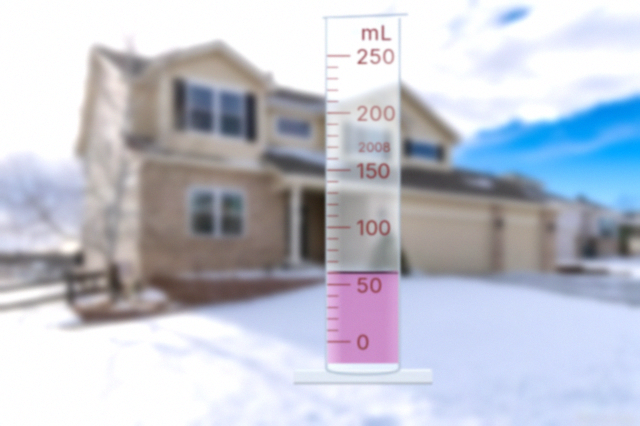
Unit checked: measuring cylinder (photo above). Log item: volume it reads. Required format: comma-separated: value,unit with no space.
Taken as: 60,mL
